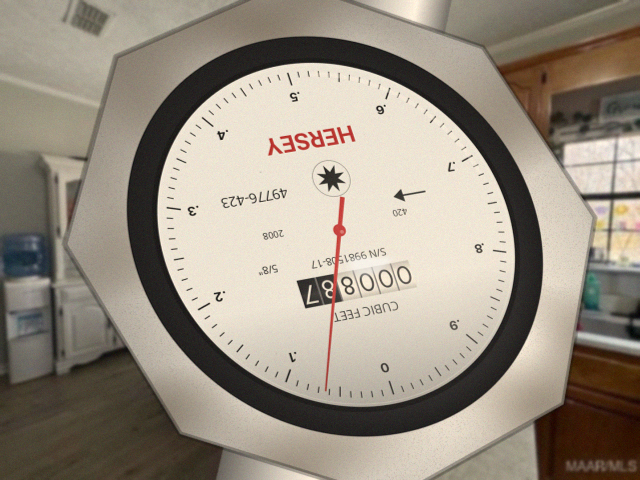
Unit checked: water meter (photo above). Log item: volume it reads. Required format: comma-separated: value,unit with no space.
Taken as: 887.06,ft³
